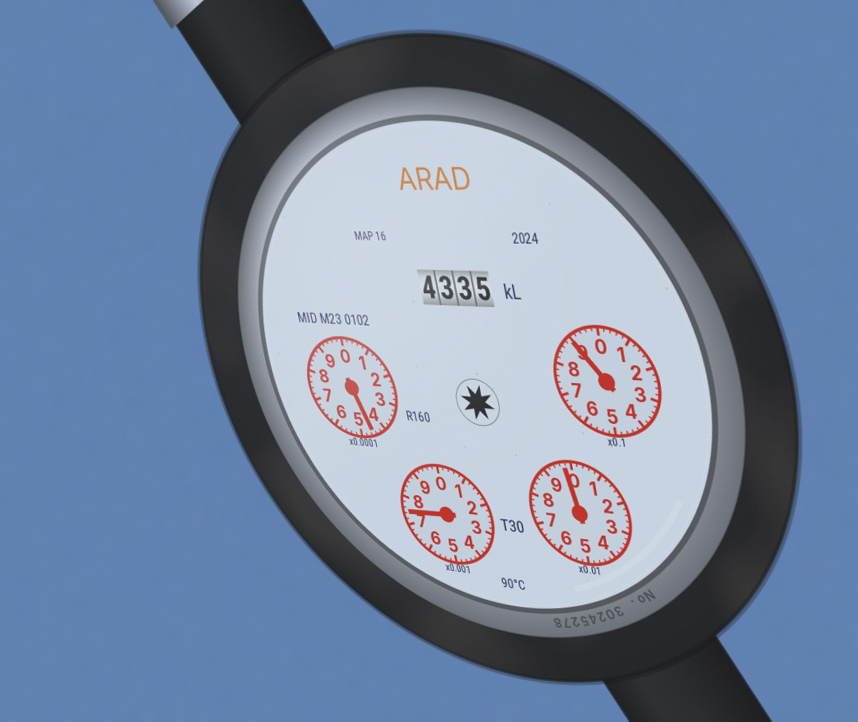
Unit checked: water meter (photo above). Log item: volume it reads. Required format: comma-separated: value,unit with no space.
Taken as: 4335.8974,kL
